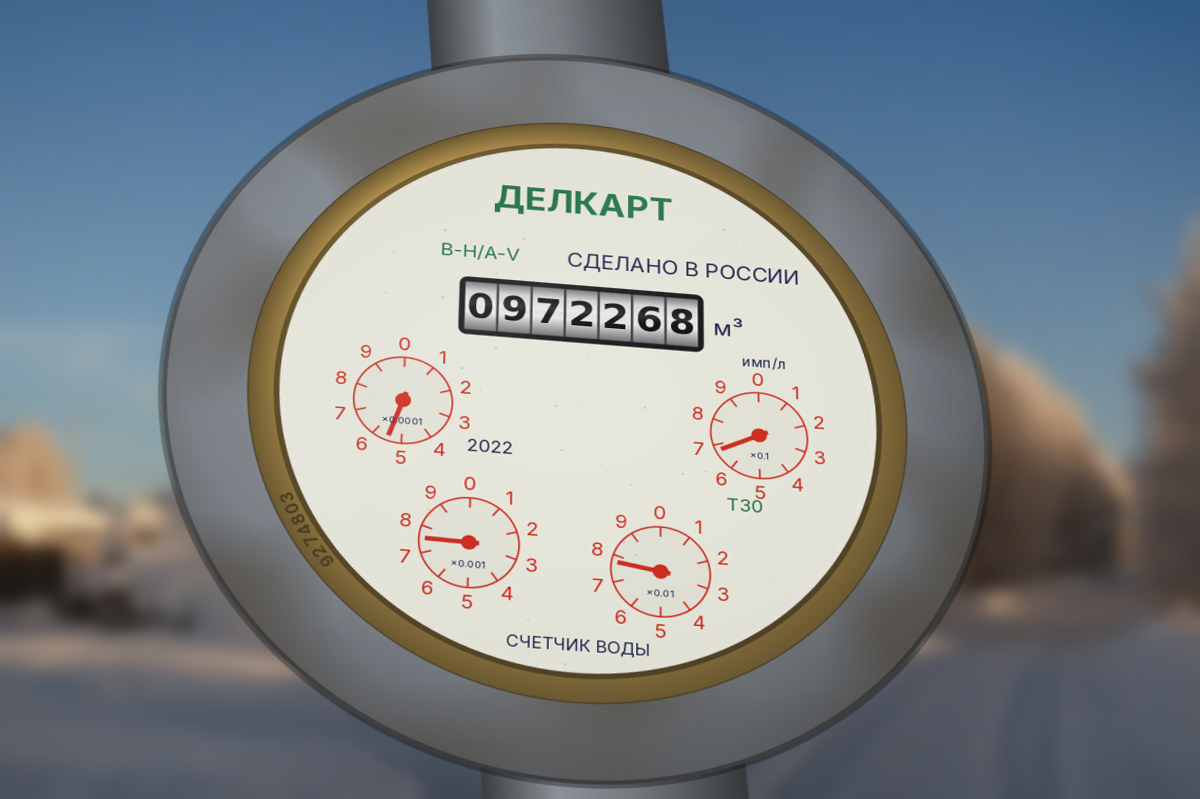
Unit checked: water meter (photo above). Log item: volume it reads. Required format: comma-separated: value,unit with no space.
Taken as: 972268.6775,m³
